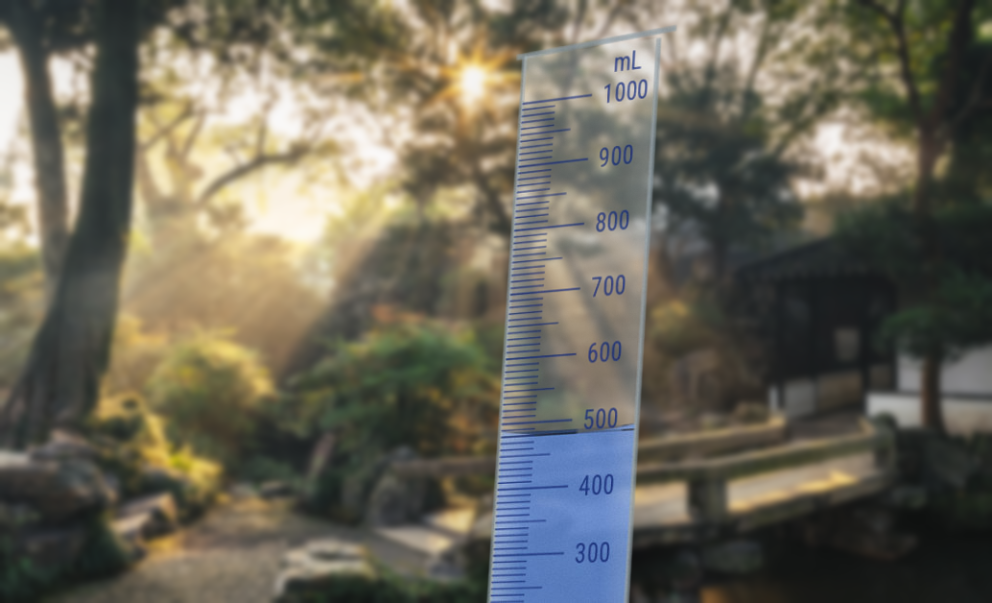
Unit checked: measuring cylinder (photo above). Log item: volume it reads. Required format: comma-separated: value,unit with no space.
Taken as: 480,mL
